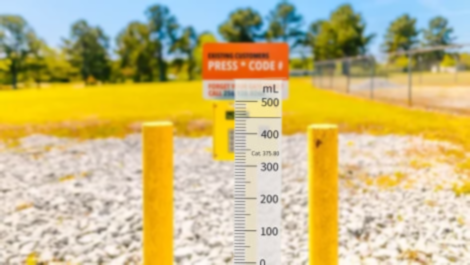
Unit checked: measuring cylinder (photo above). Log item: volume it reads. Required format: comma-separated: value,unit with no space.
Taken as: 450,mL
